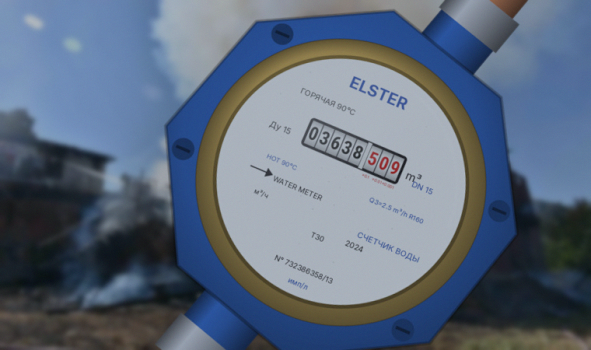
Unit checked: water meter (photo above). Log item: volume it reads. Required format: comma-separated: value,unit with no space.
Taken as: 3638.509,m³
